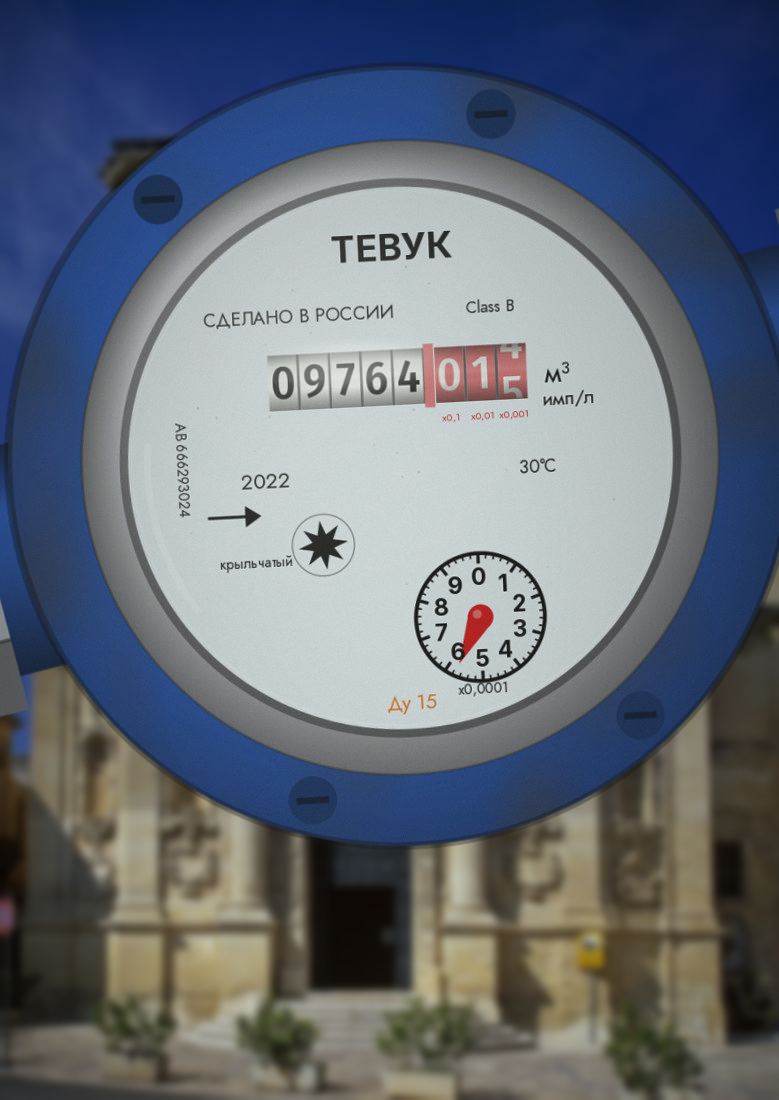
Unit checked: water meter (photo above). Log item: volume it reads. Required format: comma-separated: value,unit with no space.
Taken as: 9764.0145,m³
